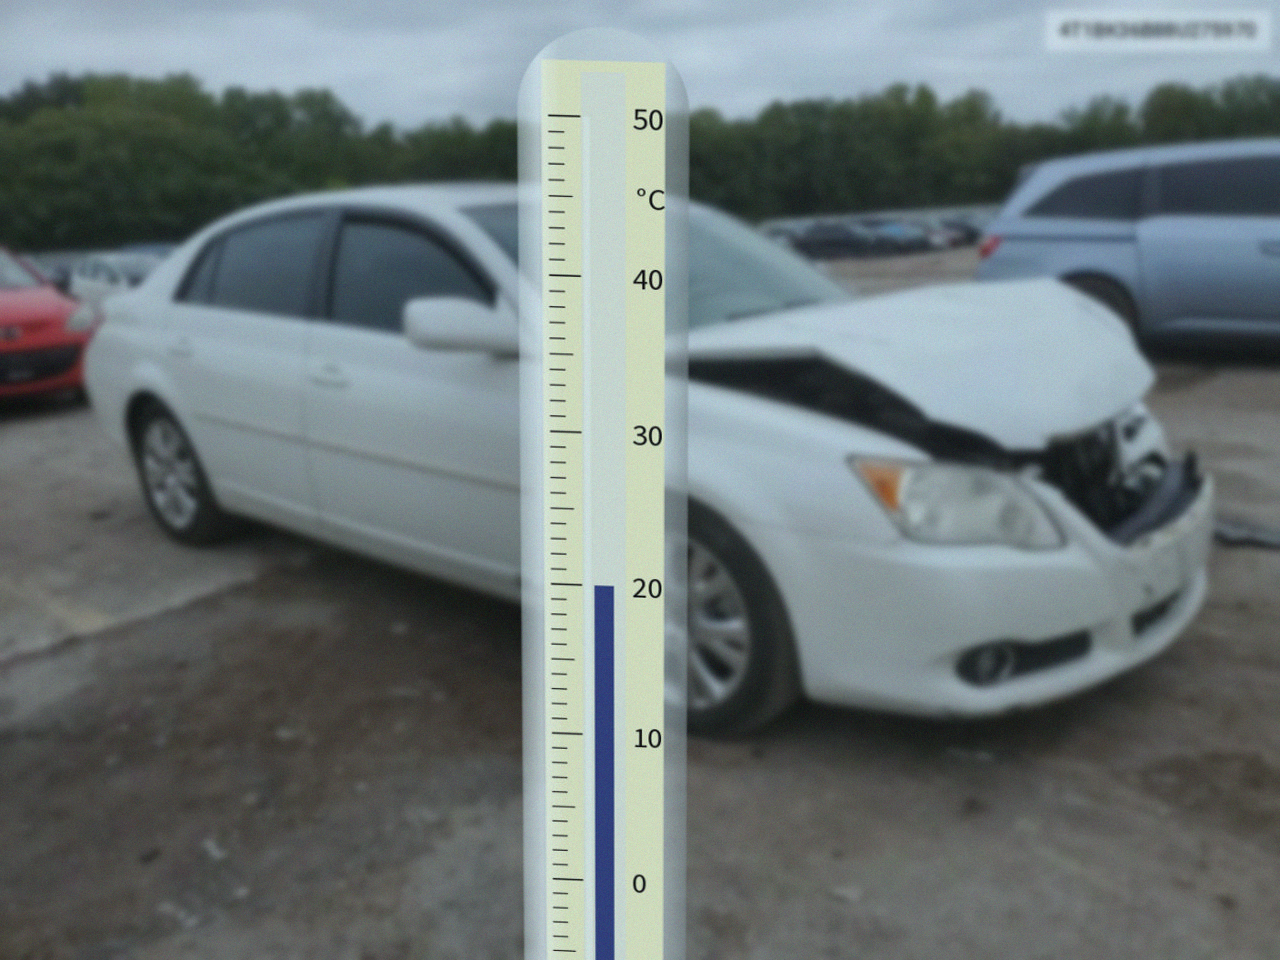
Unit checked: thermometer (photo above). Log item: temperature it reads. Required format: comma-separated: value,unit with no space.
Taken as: 20,°C
